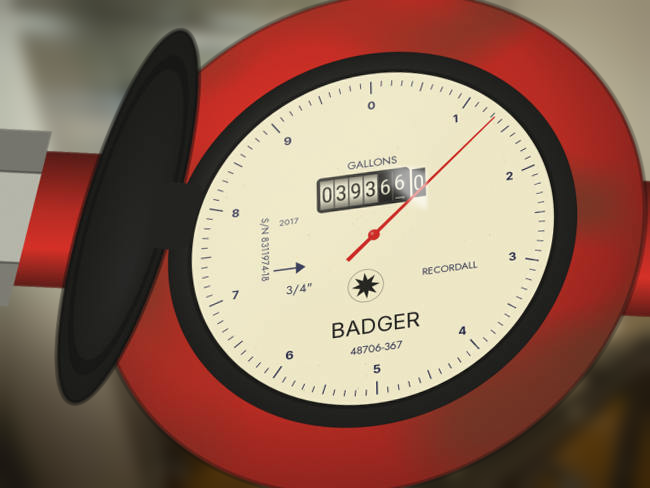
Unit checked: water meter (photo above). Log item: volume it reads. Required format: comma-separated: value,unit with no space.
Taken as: 393661.3,gal
